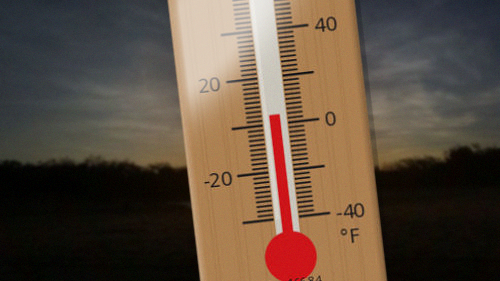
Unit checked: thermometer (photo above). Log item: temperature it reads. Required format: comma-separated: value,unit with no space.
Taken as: 4,°F
